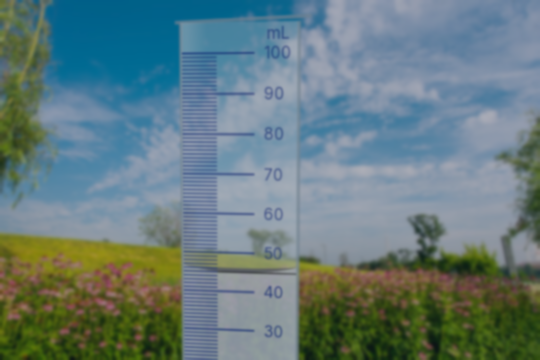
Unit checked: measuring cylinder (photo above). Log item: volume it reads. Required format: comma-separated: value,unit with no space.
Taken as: 45,mL
